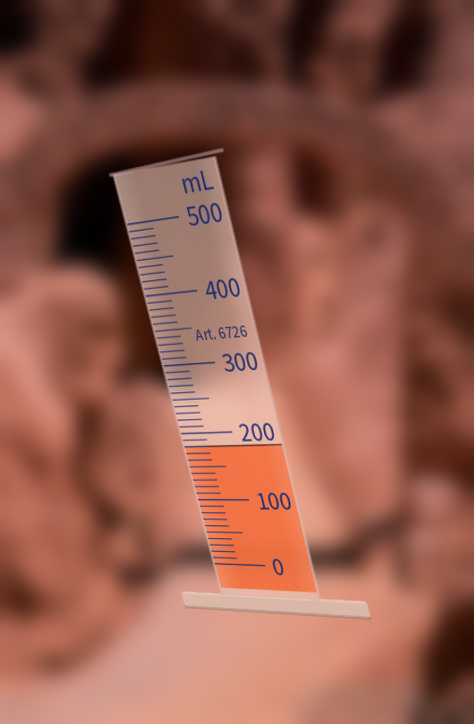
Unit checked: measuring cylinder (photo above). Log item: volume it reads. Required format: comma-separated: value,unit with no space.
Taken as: 180,mL
